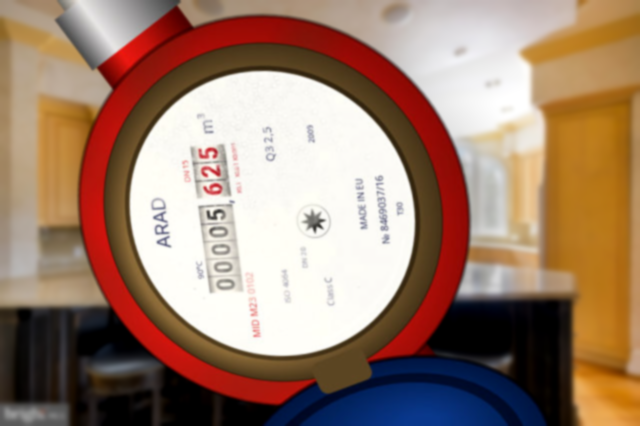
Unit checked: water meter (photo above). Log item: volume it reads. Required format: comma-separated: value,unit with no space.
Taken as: 5.625,m³
